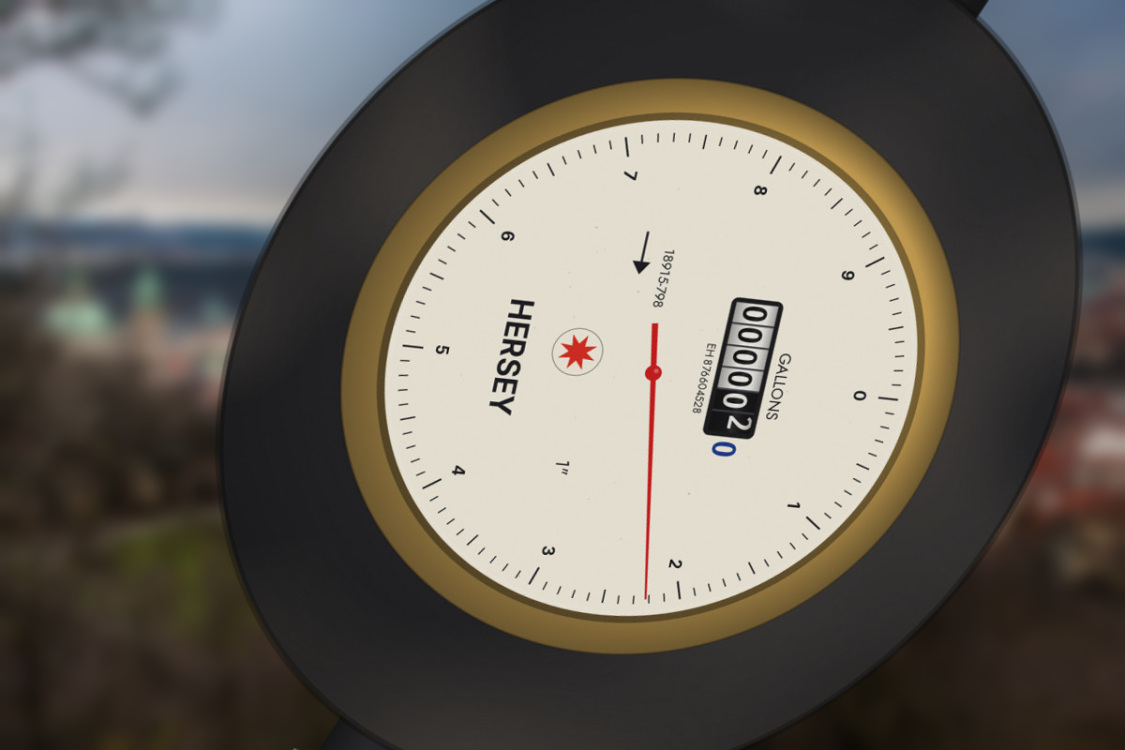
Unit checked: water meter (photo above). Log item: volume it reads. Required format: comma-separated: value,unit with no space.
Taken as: 22.2,gal
